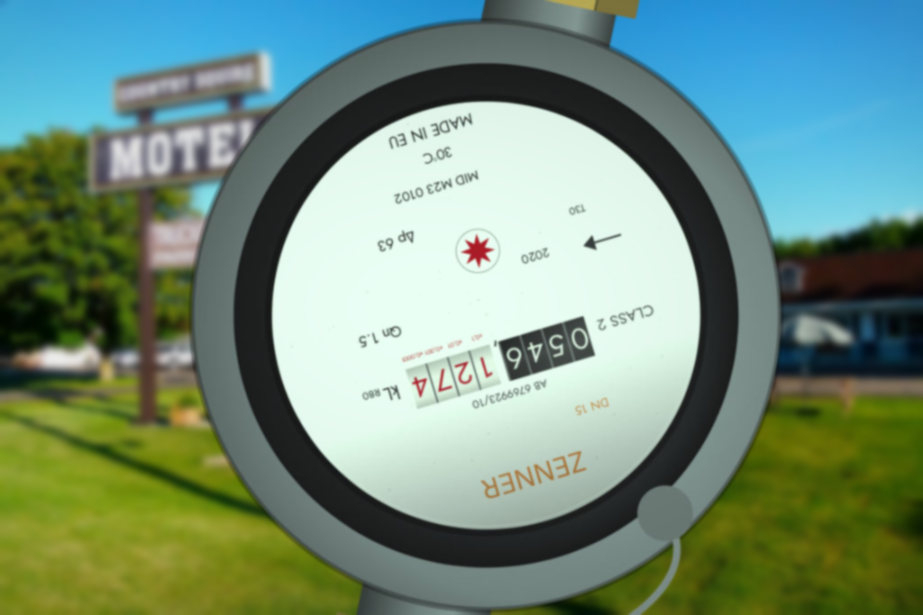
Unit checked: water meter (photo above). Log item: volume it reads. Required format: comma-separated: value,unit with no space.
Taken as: 546.1274,kL
